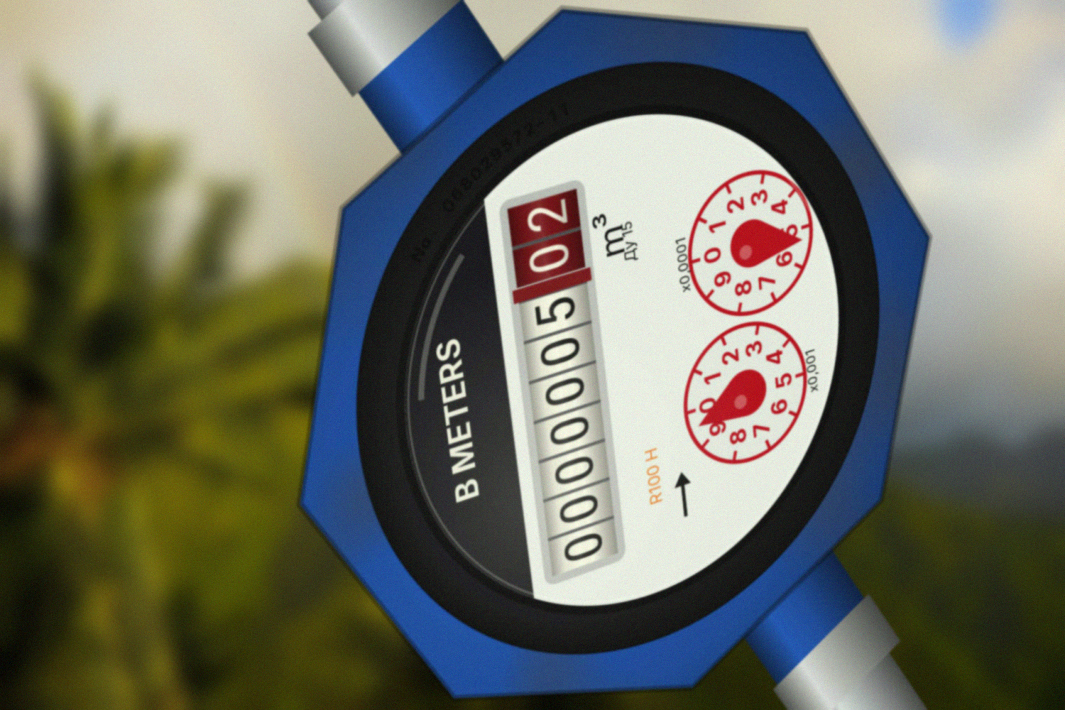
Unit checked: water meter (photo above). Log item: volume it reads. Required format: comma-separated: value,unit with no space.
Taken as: 5.0195,m³
